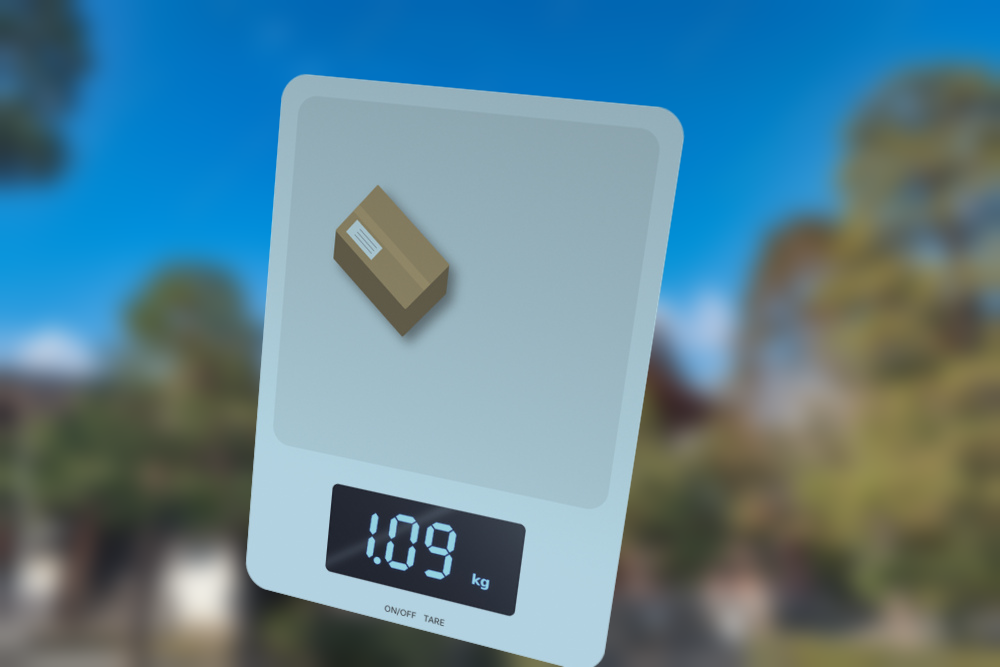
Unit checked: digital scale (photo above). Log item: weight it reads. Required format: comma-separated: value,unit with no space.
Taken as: 1.09,kg
